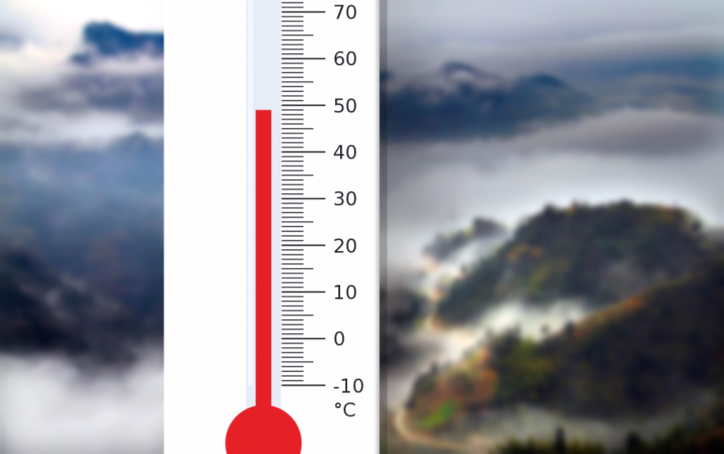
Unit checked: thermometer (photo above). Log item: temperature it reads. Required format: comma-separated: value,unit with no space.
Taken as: 49,°C
